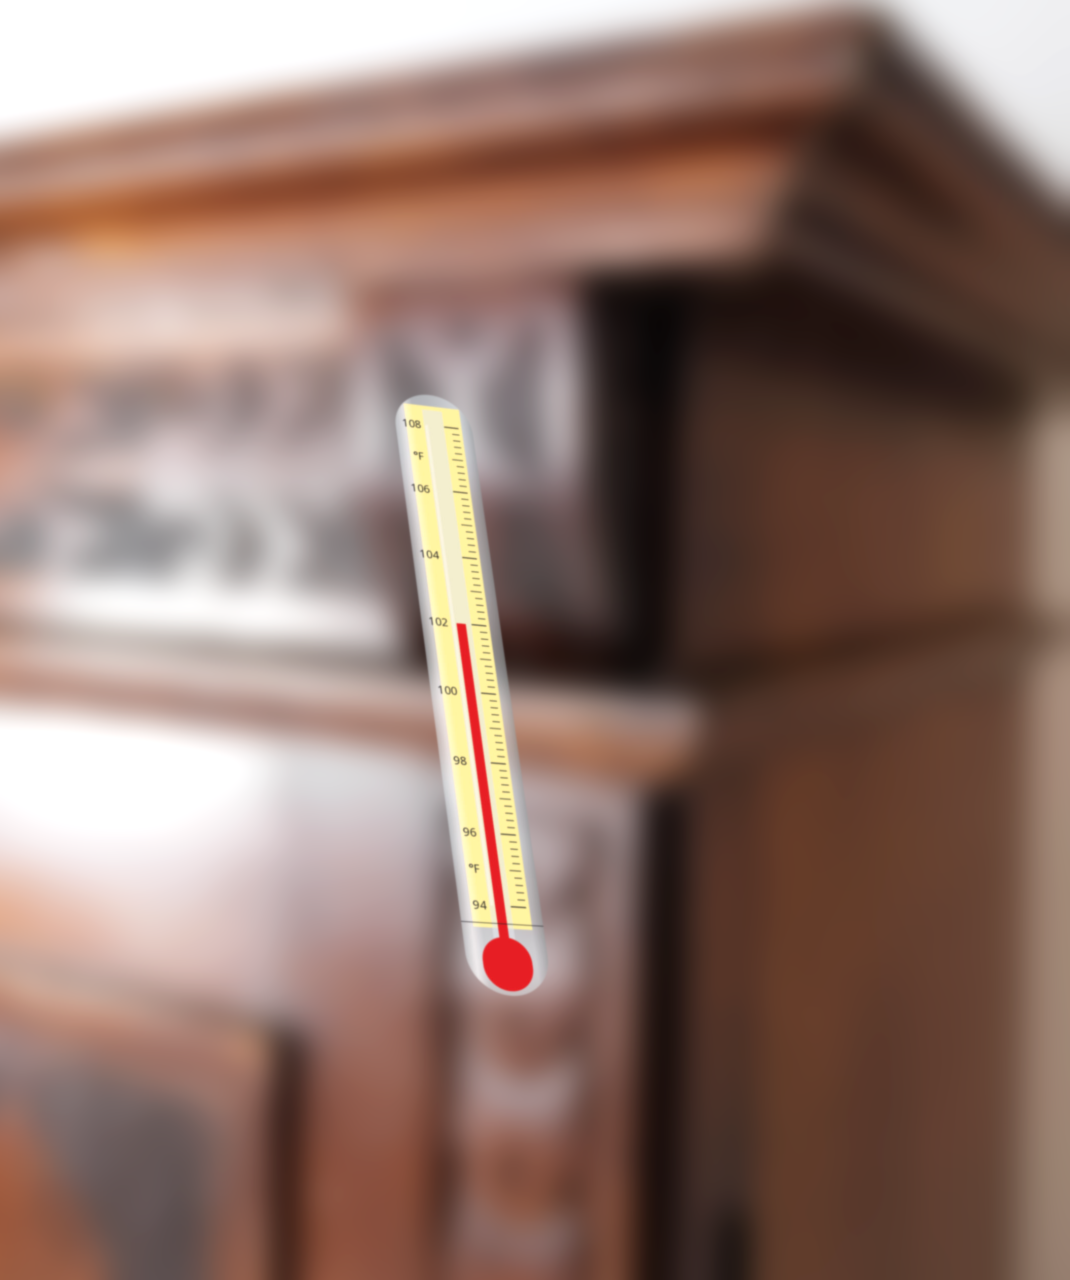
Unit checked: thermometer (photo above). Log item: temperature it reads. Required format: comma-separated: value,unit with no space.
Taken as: 102,°F
